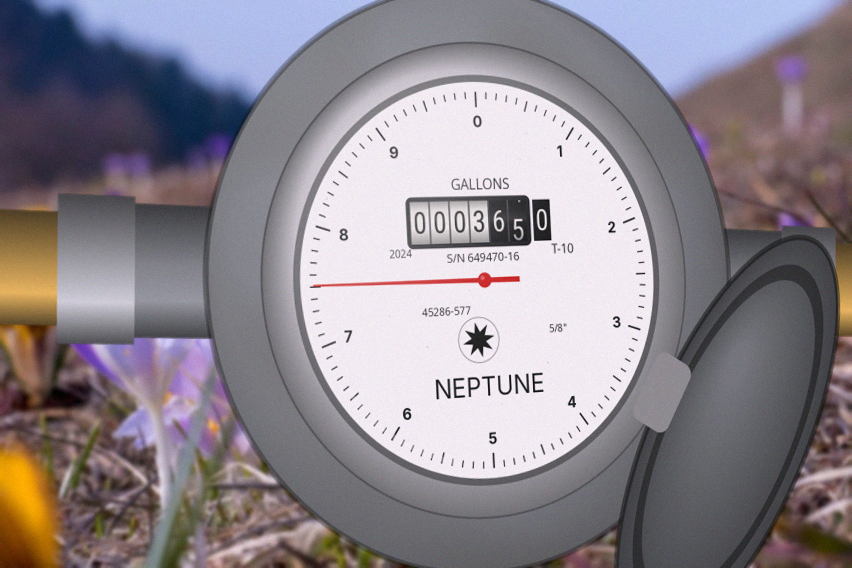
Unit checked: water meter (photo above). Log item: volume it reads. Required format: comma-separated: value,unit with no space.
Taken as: 3647.5,gal
